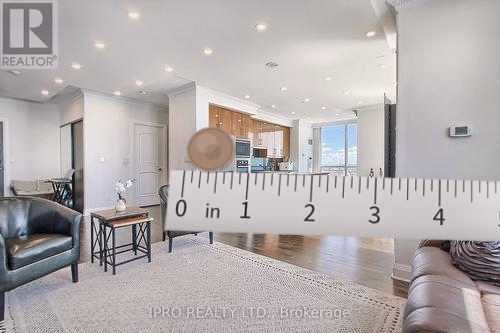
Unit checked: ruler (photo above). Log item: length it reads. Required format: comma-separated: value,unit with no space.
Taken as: 0.75,in
